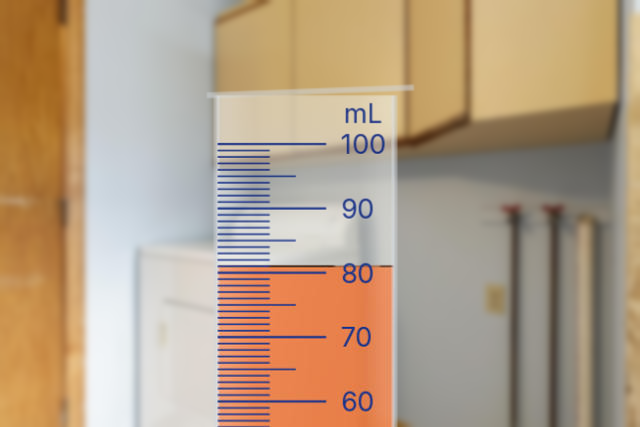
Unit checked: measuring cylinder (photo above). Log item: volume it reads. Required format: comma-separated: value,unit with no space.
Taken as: 81,mL
